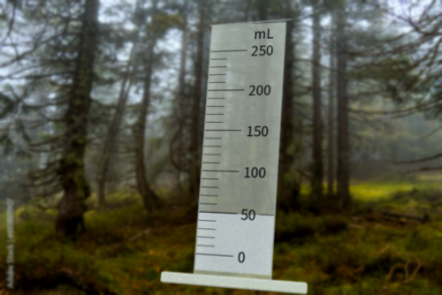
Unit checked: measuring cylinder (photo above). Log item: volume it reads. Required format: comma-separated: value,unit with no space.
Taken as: 50,mL
